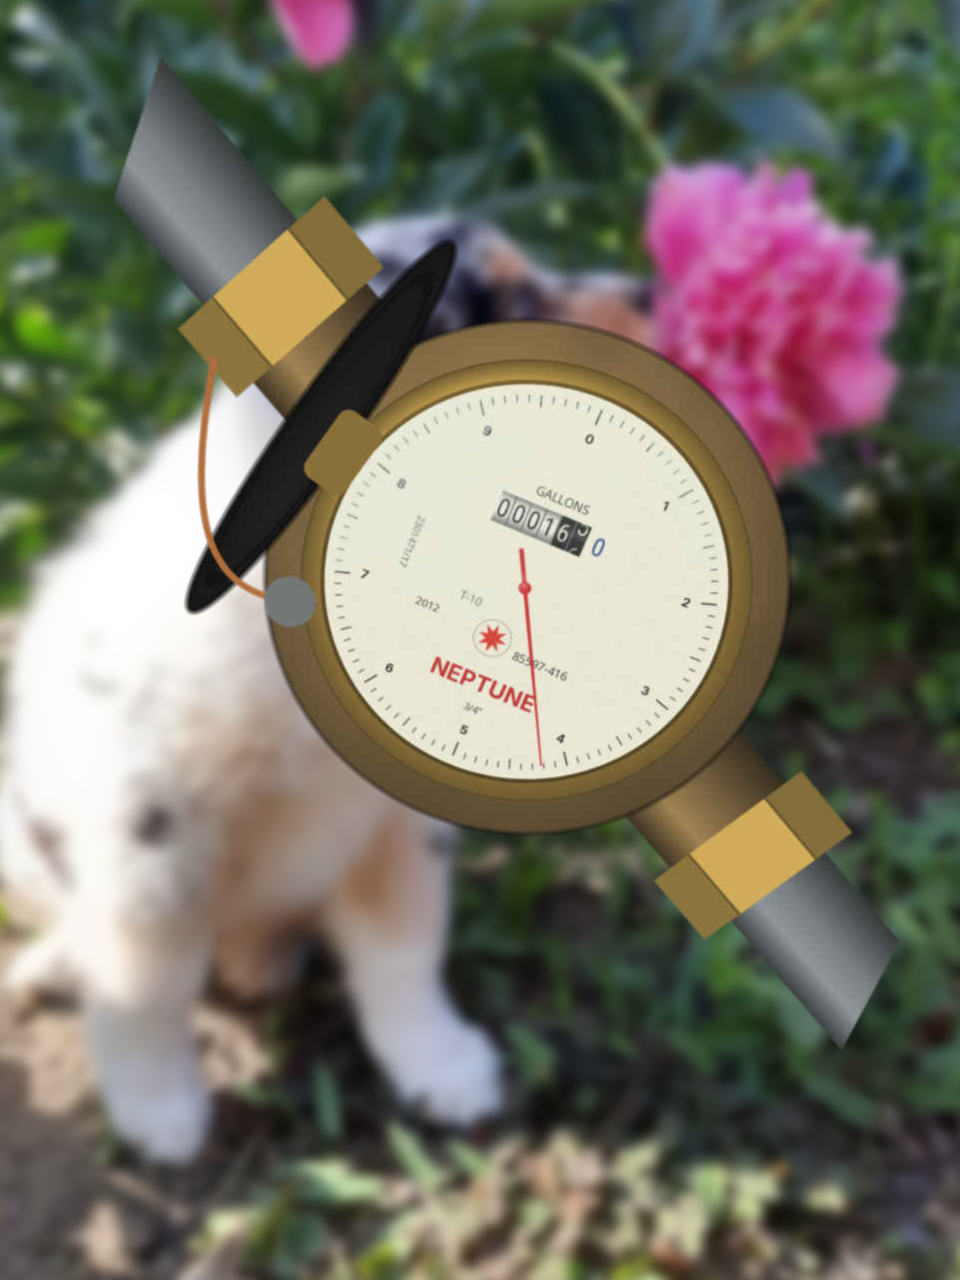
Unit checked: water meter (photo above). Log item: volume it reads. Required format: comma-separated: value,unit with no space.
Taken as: 1654.2,gal
